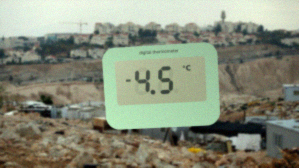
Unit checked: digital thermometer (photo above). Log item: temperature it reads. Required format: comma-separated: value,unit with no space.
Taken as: -4.5,°C
